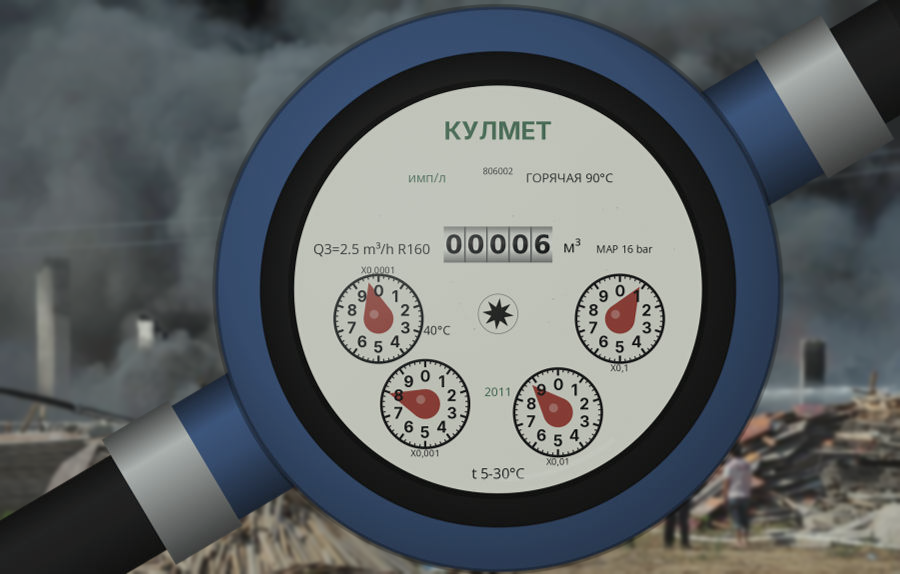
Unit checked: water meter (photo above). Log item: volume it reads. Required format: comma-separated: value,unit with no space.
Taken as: 6.0879,m³
